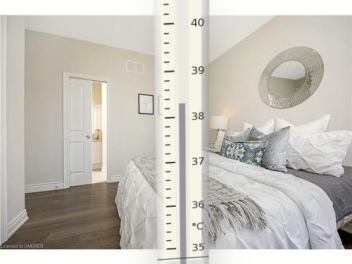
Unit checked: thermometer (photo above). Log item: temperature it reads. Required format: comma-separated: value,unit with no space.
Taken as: 38.3,°C
